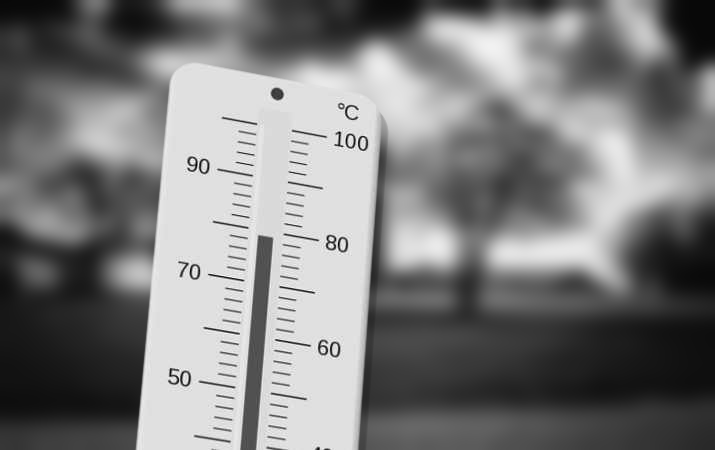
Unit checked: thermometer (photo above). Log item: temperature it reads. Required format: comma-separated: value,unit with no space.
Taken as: 79,°C
